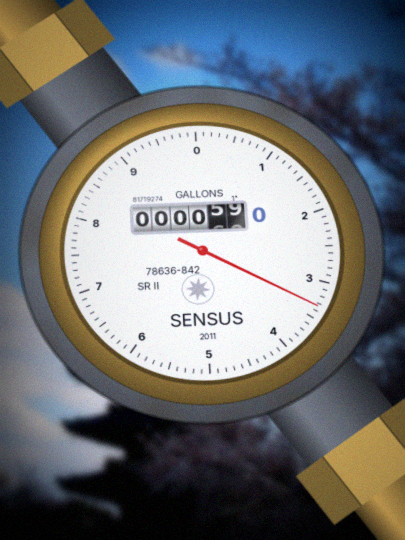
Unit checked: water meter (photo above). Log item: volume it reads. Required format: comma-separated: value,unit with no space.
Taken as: 593.3,gal
